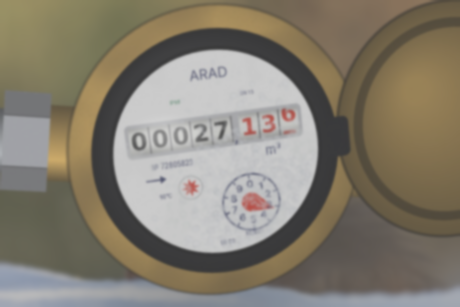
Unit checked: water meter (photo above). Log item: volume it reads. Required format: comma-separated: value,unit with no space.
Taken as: 27.1363,m³
